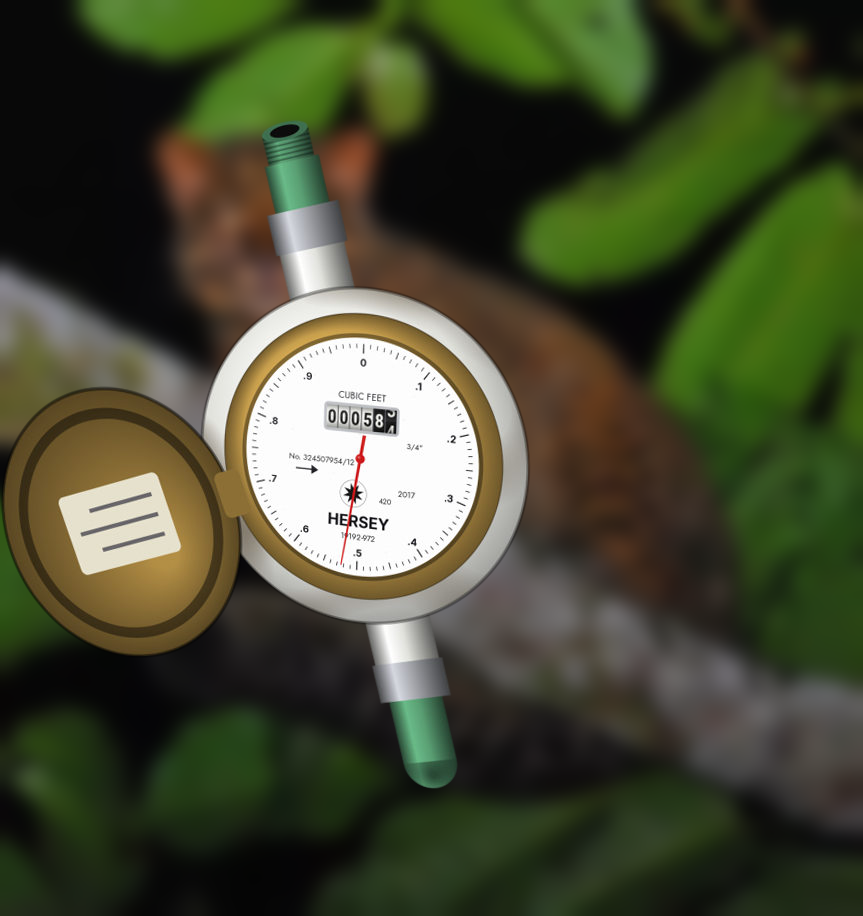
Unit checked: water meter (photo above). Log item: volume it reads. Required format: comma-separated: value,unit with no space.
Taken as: 583.52,ft³
